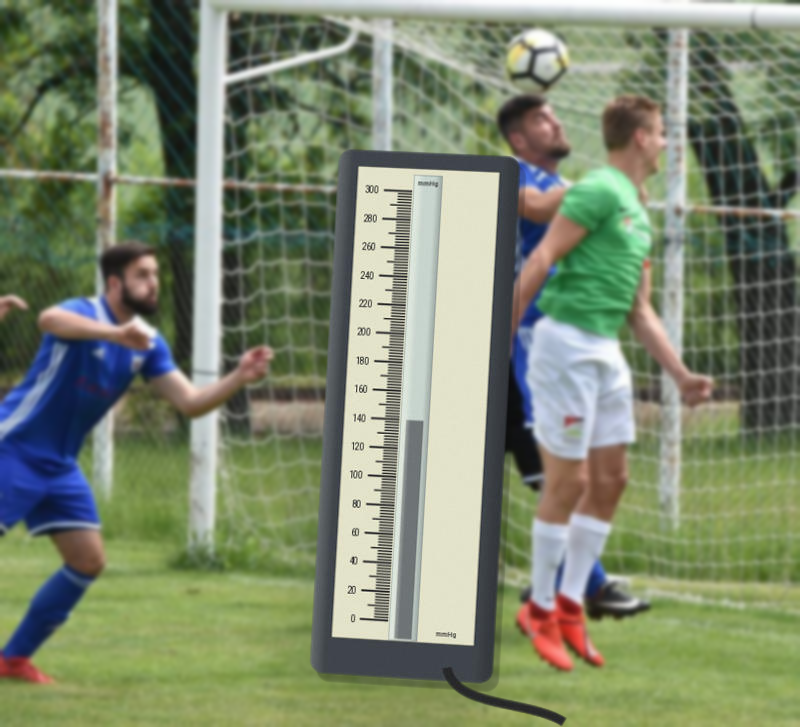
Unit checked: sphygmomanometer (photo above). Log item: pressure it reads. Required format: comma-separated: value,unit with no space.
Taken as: 140,mmHg
